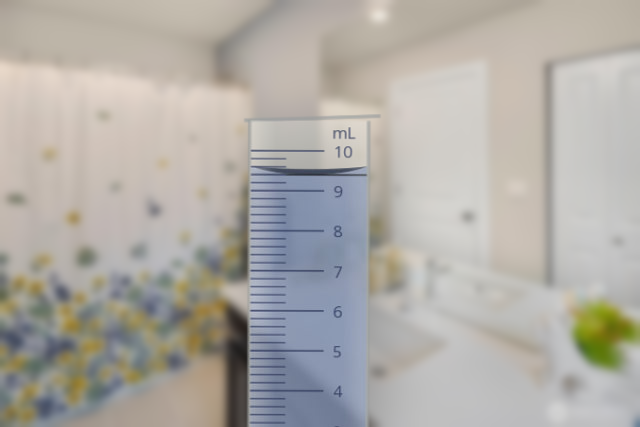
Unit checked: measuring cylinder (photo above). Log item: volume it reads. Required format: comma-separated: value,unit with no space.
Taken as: 9.4,mL
